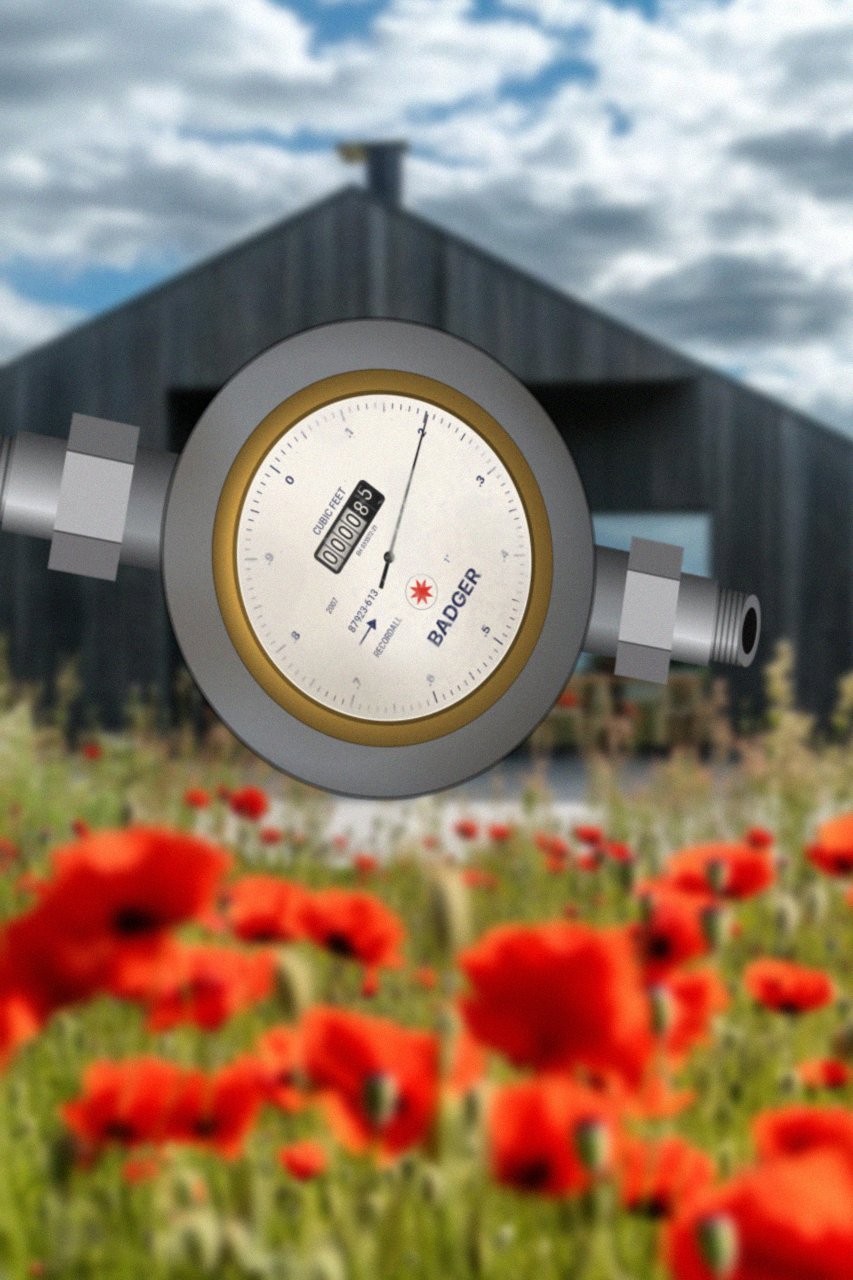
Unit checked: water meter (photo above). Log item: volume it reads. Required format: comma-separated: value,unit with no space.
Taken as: 85.20,ft³
